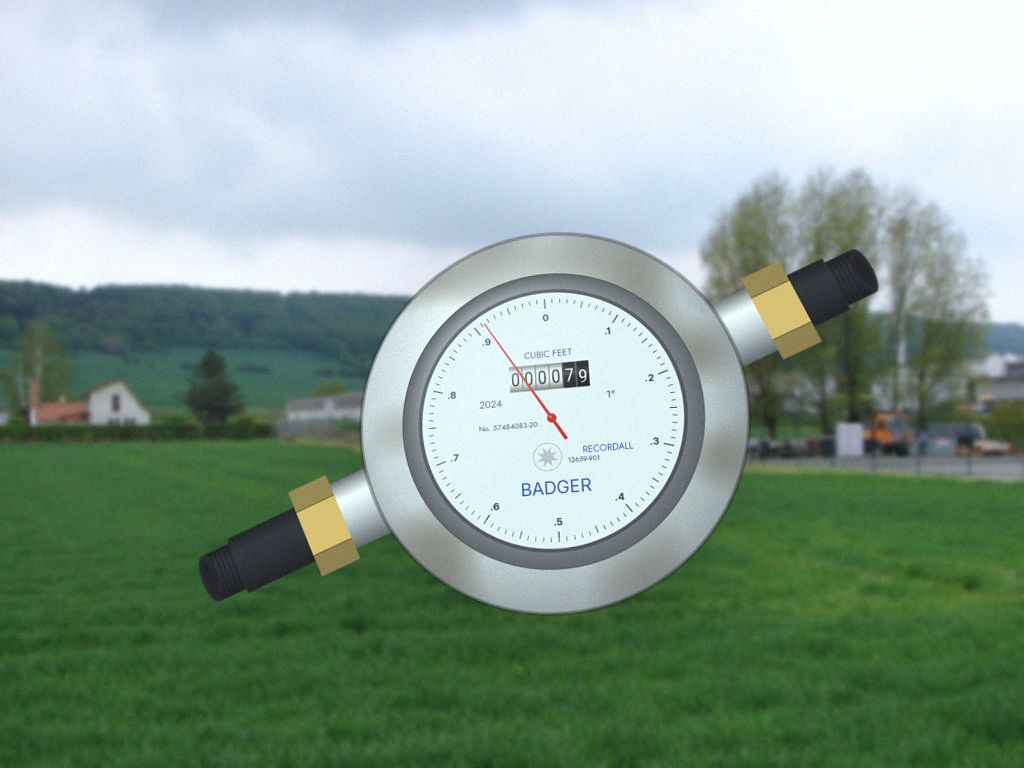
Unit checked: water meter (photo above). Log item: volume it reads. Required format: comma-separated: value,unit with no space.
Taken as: 78.91,ft³
